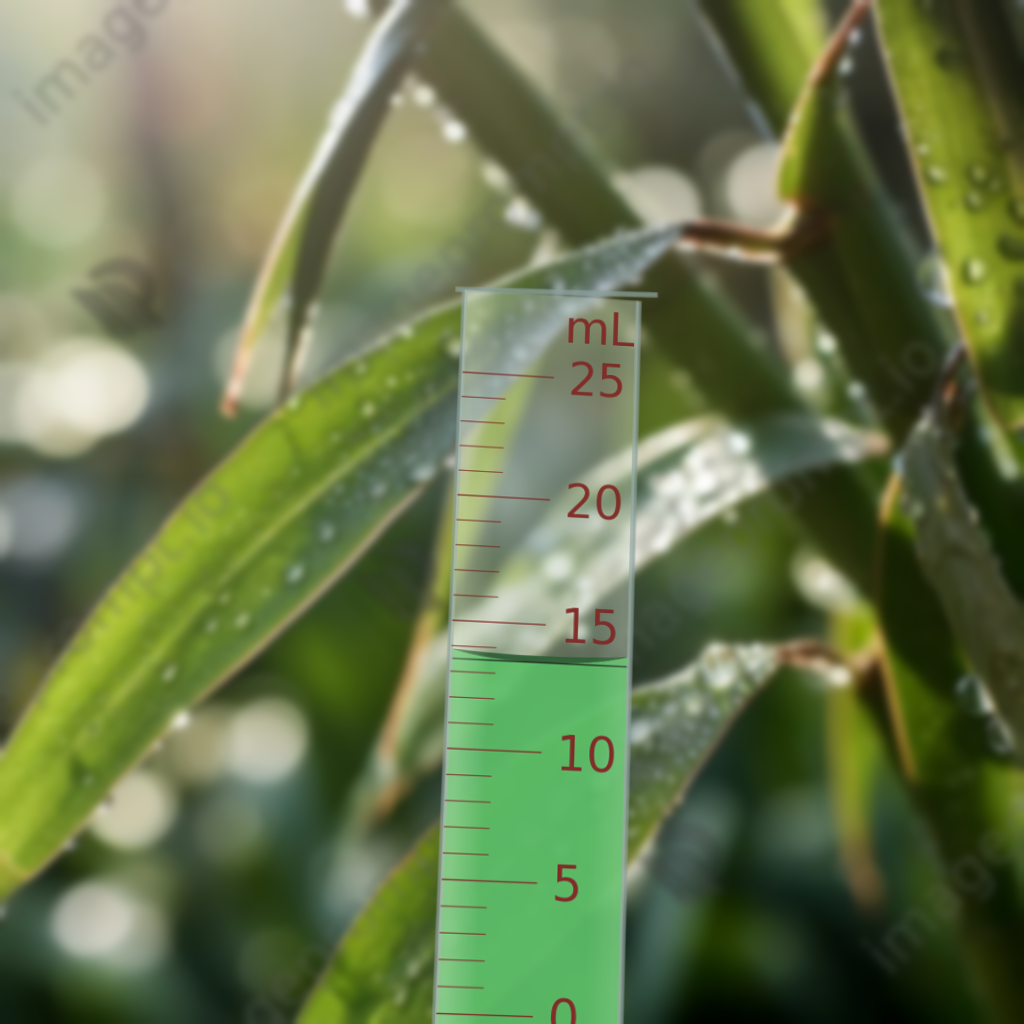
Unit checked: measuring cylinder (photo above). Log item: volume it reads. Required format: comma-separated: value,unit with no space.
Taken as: 13.5,mL
